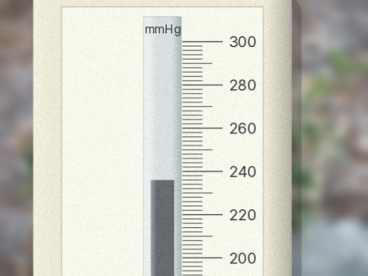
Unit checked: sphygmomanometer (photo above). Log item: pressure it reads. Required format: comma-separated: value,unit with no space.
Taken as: 236,mmHg
